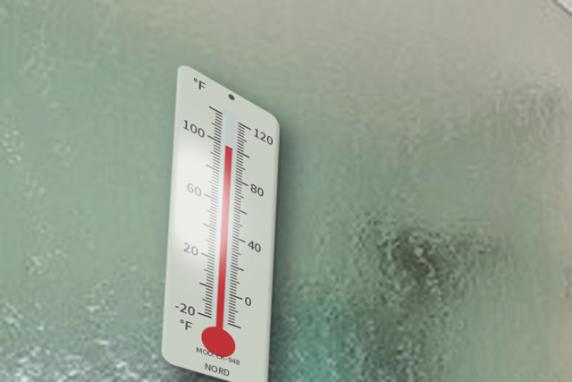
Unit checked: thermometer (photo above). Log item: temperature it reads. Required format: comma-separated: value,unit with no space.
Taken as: 100,°F
